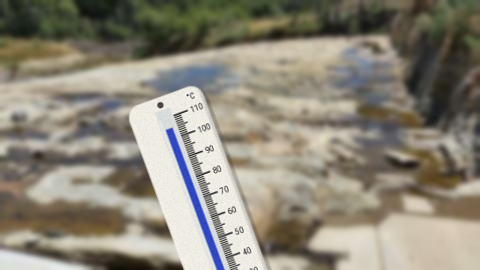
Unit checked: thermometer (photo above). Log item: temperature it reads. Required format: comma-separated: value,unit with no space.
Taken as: 105,°C
